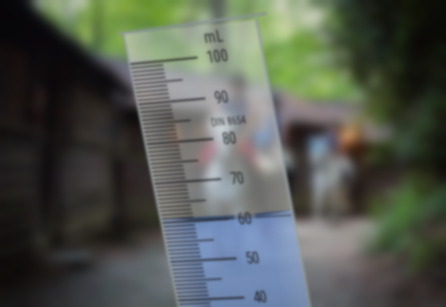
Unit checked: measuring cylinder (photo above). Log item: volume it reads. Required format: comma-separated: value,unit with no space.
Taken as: 60,mL
